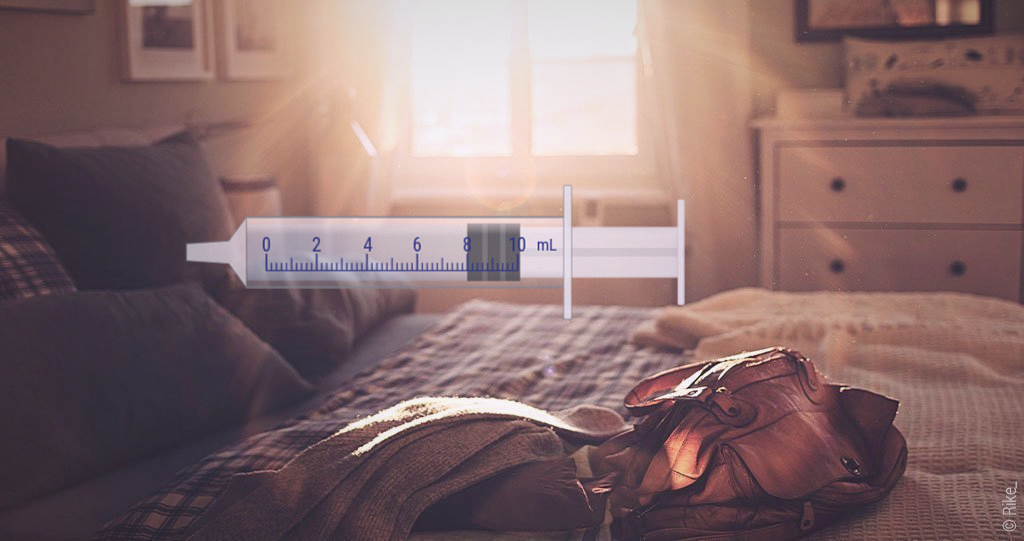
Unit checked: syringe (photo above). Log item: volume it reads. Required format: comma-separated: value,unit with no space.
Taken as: 8,mL
